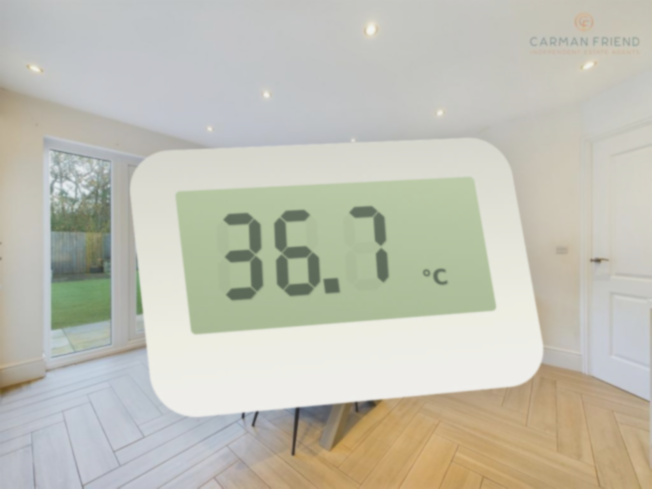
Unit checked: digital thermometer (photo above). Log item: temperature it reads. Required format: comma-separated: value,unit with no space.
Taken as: 36.7,°C
